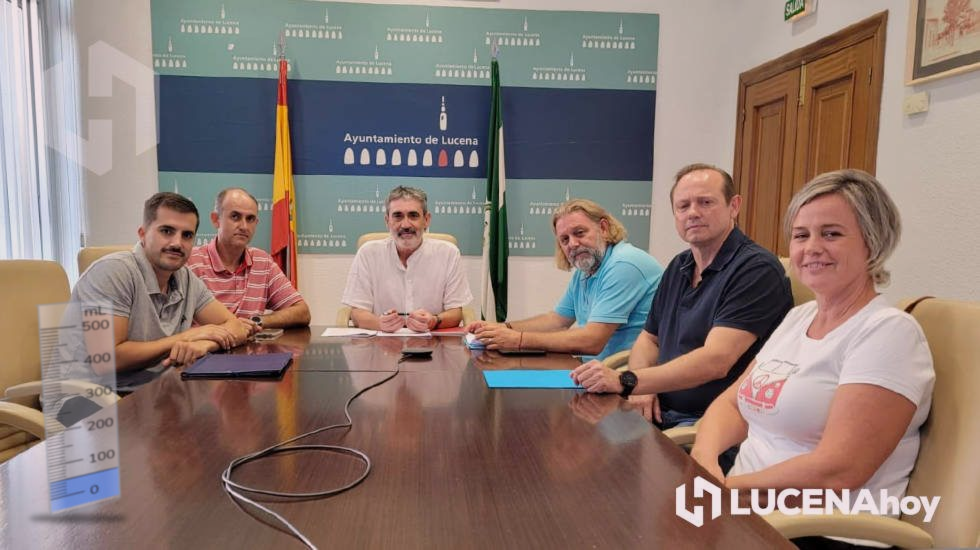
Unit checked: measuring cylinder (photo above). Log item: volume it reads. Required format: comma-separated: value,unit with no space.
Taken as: 50,mL
